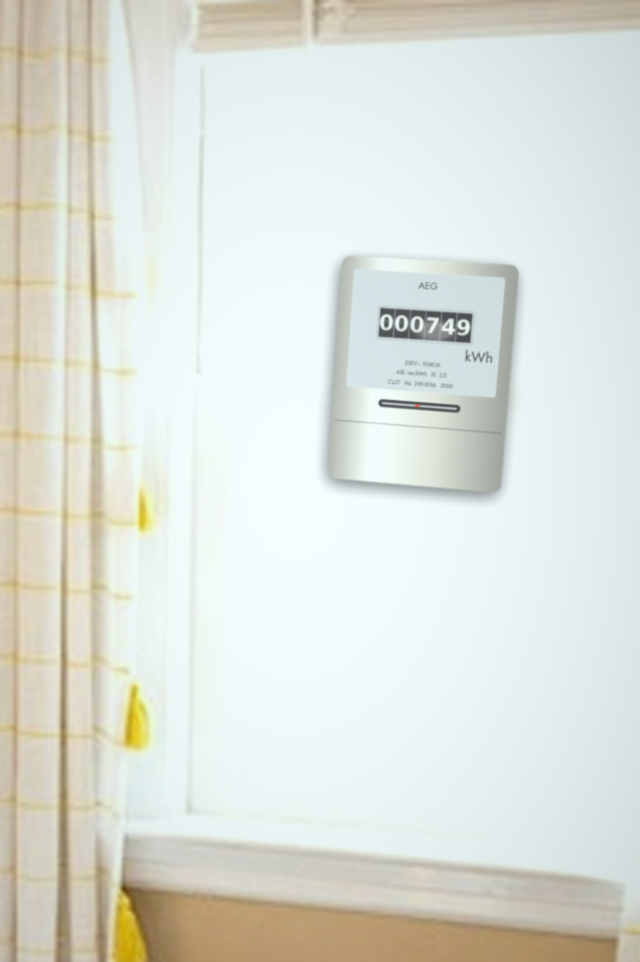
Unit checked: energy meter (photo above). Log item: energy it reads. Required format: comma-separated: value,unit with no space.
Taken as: 749,kWh
